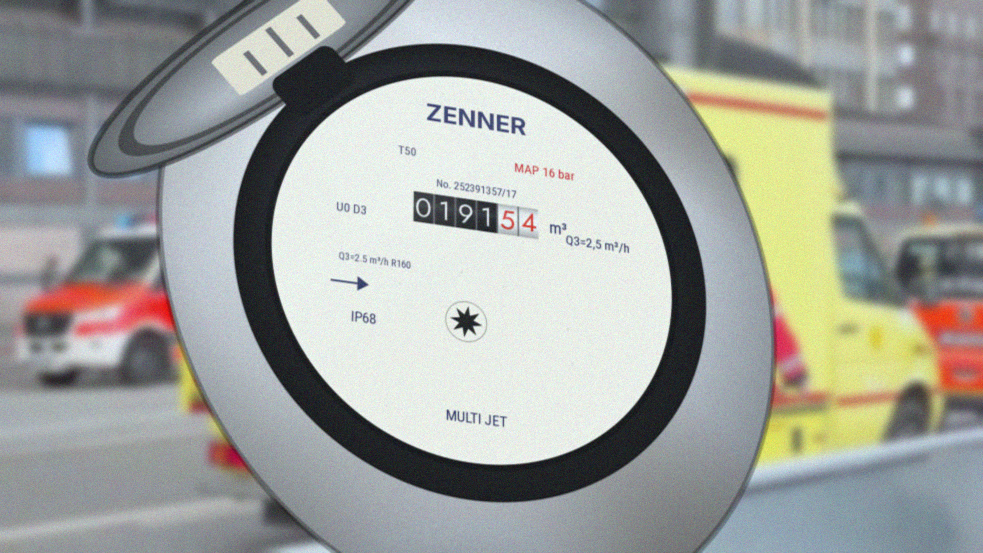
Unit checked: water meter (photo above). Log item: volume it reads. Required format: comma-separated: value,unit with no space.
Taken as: 191.54,m³
